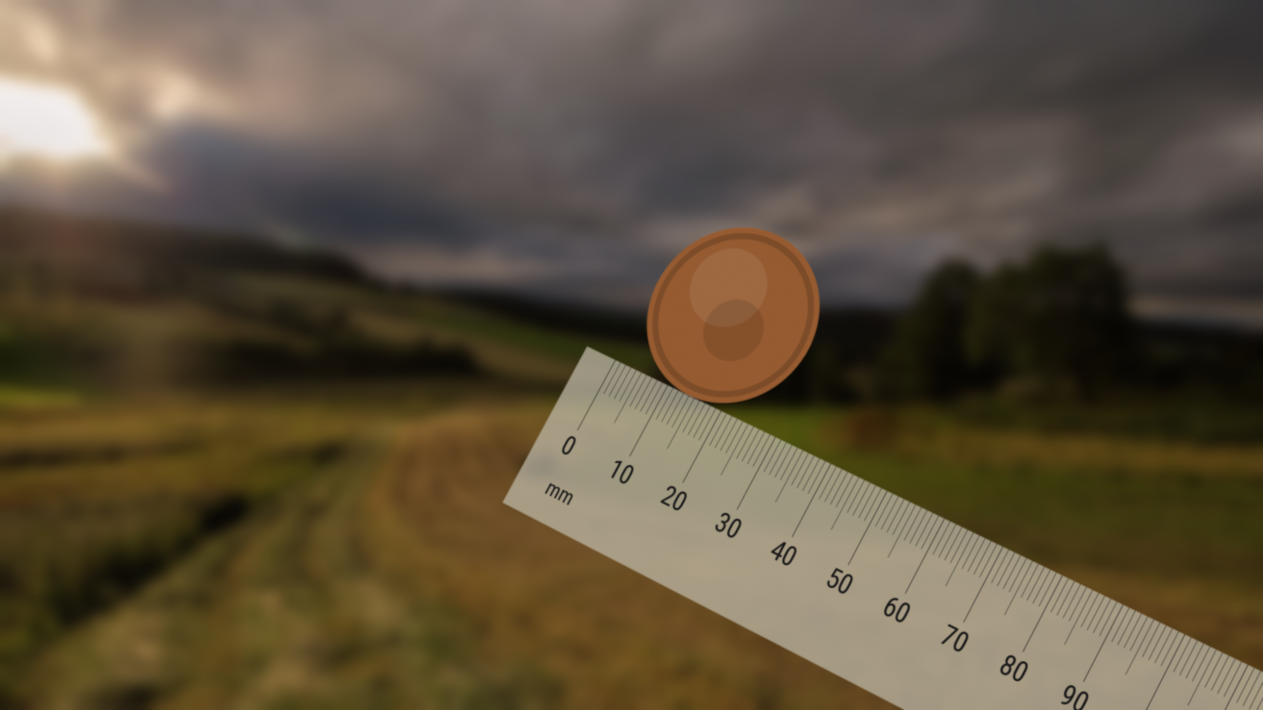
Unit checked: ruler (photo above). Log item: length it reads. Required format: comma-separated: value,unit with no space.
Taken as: 28,mm
